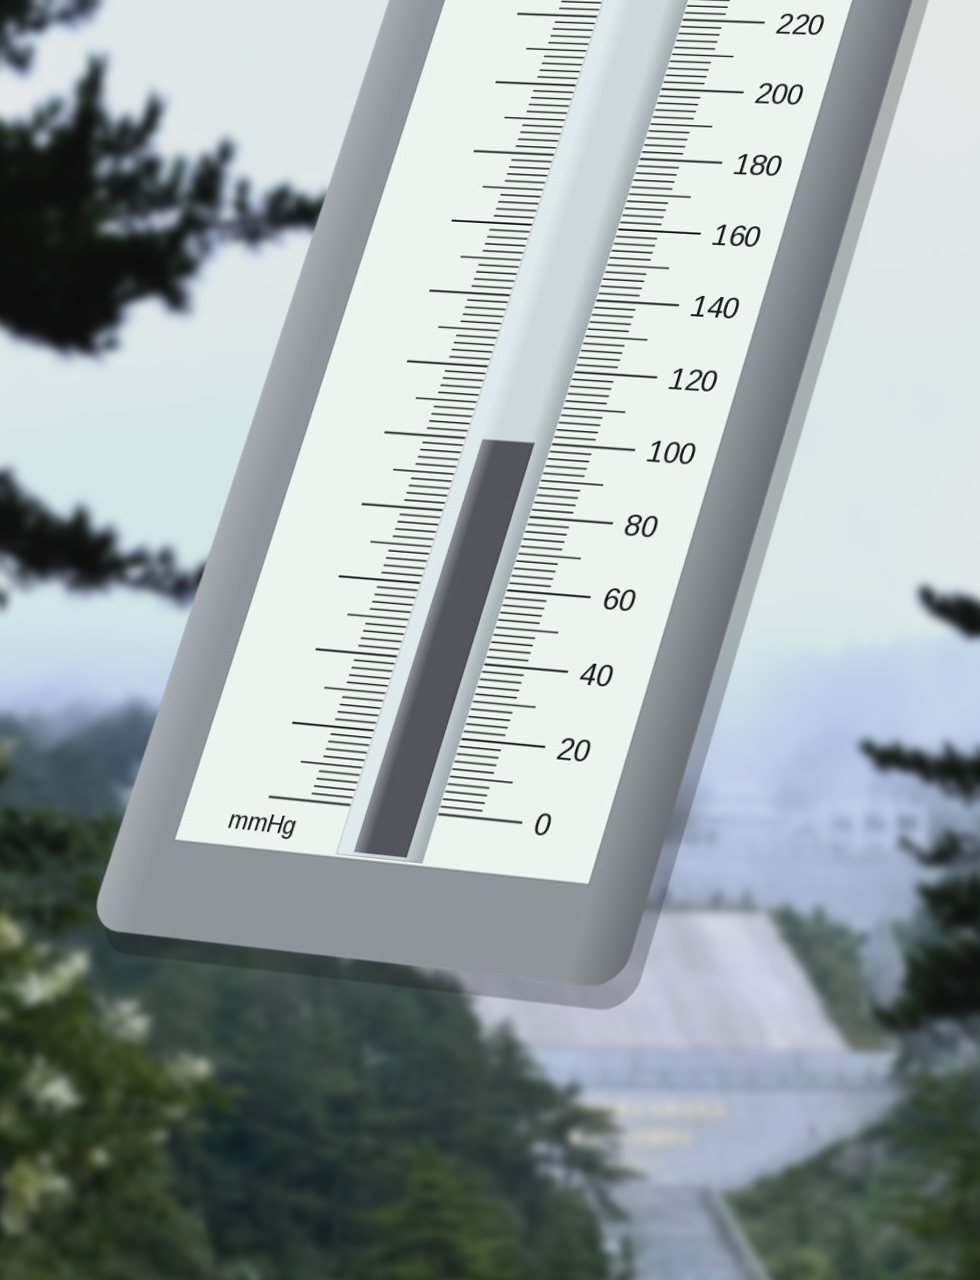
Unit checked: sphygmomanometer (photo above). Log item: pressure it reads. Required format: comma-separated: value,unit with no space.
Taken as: 100,mmHg
